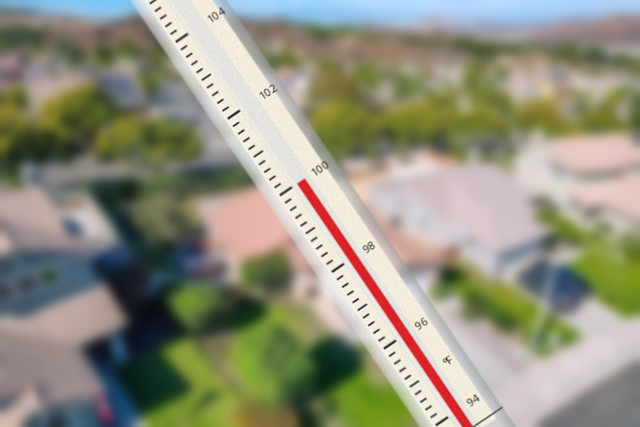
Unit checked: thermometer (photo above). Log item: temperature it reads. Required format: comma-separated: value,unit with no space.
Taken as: 100,°F
